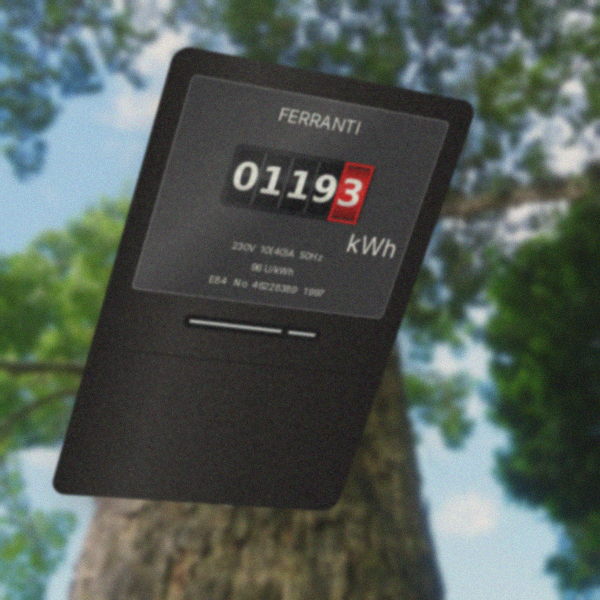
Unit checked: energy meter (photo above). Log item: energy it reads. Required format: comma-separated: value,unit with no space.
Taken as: 119.3,kWh
